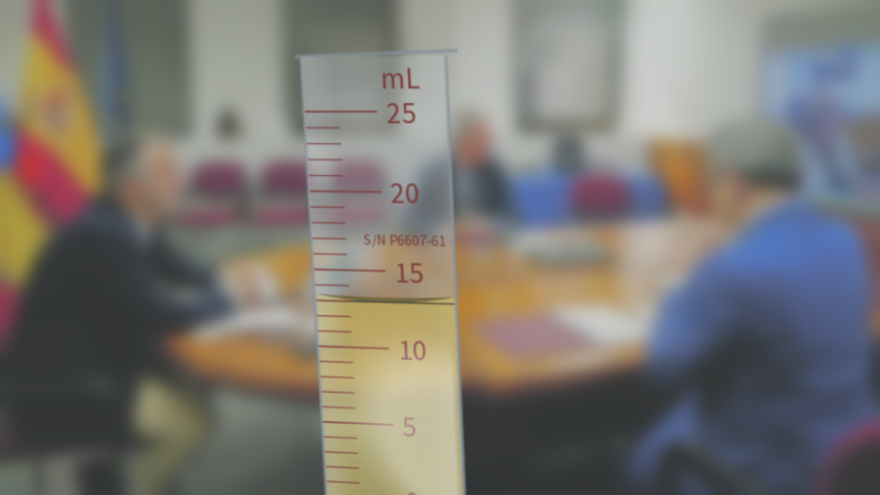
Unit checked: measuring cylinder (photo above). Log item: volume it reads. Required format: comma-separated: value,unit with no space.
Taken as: 13,mL
